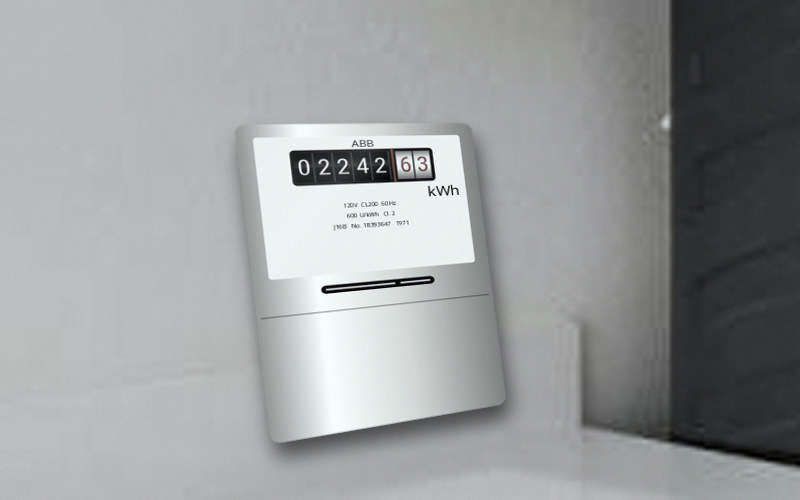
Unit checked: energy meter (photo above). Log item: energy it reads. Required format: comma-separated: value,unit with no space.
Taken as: 2242.63,kWh
